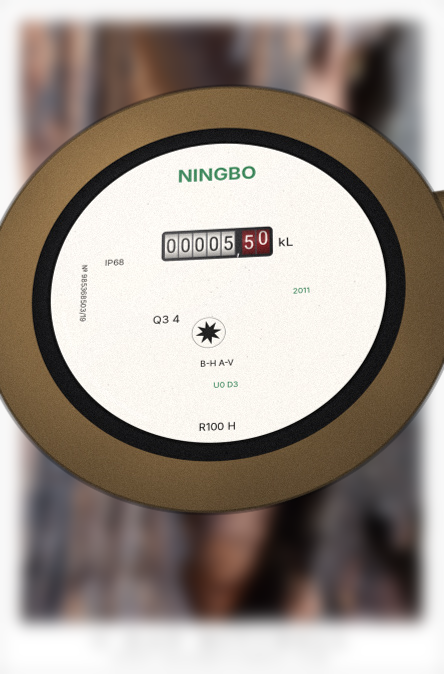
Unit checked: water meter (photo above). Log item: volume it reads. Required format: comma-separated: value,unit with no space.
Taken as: 5.50,kL
